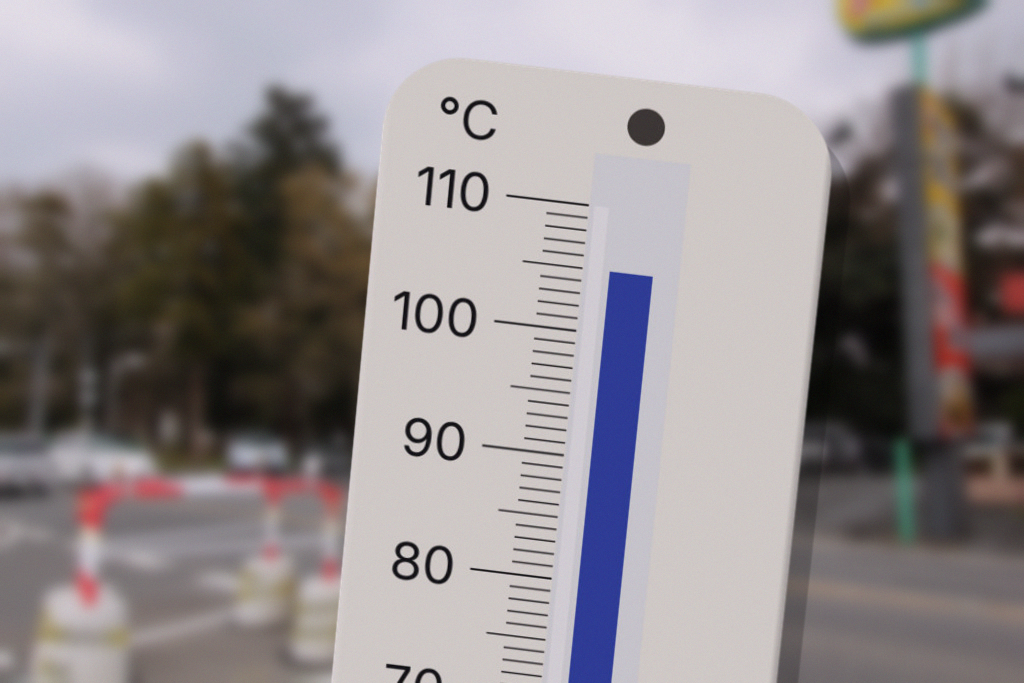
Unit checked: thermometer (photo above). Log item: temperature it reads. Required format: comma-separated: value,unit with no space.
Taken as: 105,°C
